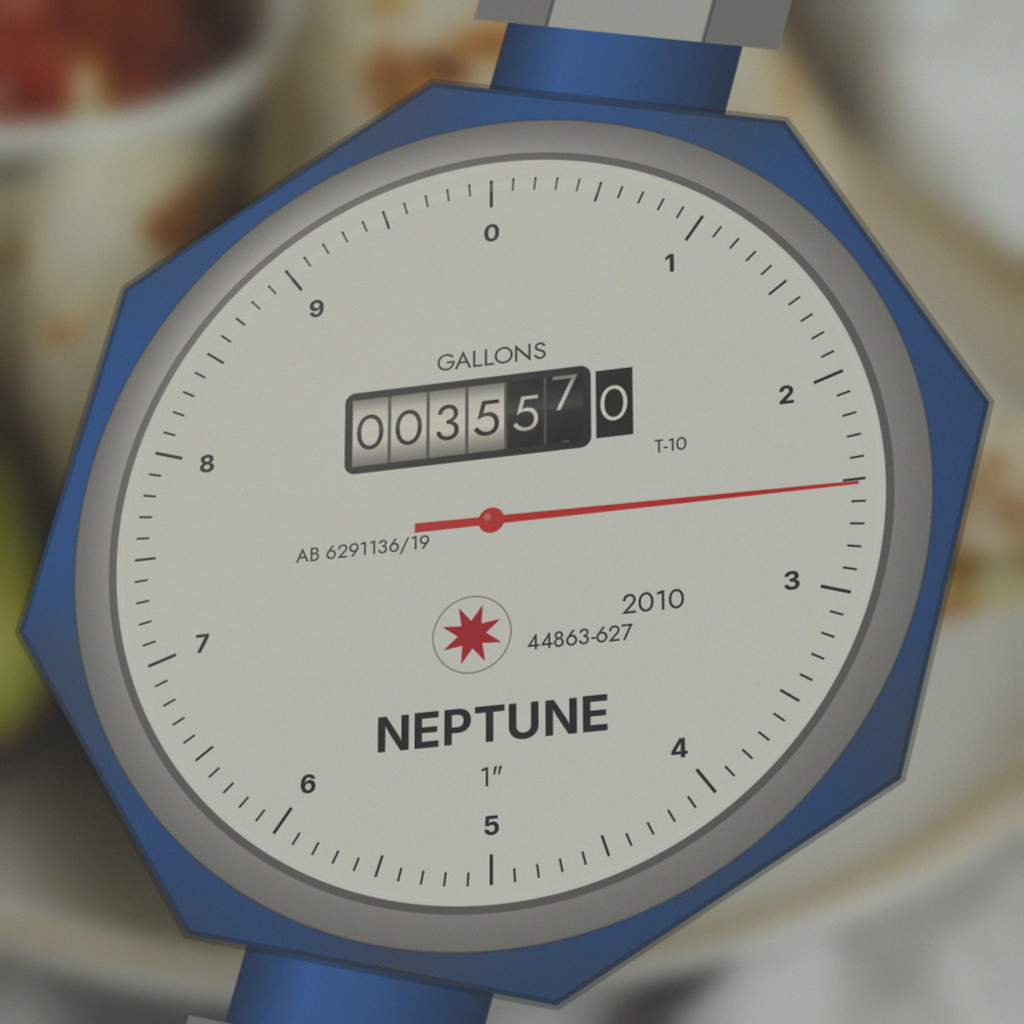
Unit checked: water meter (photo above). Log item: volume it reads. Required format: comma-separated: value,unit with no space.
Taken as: 35572.5,gal
